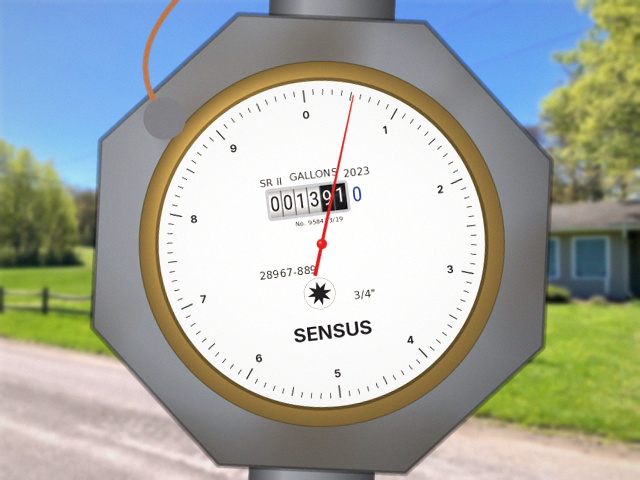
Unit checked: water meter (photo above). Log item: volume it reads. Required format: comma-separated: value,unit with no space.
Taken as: 13910.5,gal
